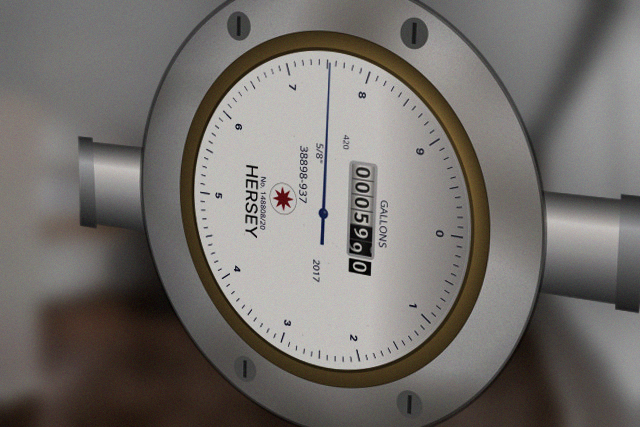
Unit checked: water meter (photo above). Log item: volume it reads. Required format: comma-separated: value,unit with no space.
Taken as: 5987.5,gal
